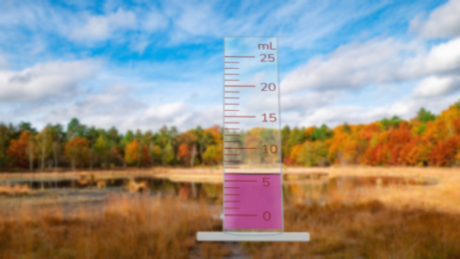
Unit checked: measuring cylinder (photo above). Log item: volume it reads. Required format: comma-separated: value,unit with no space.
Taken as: 6,mL
